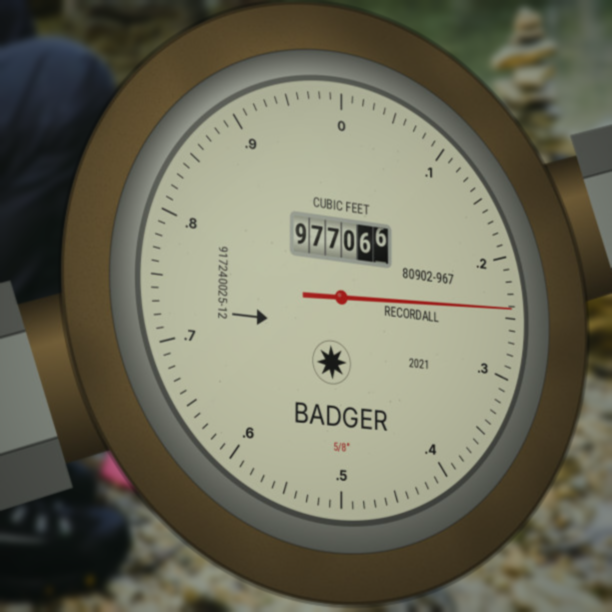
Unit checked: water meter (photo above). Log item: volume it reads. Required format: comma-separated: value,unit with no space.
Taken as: 977066.24,ft³
